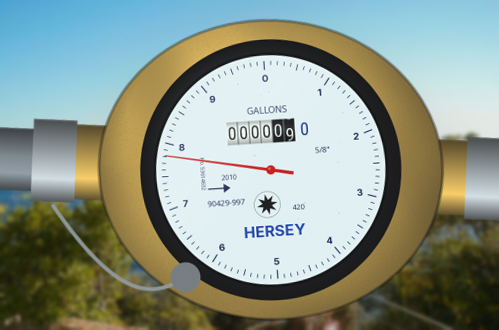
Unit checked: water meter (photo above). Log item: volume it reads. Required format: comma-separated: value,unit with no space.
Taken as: 87.8,gal
